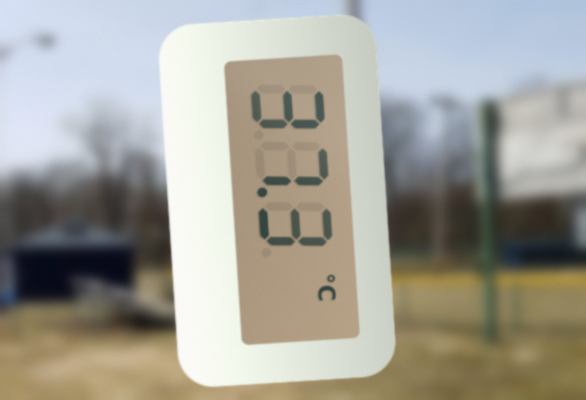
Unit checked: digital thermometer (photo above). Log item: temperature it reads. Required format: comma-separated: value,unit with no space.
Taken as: 37.3,°C
